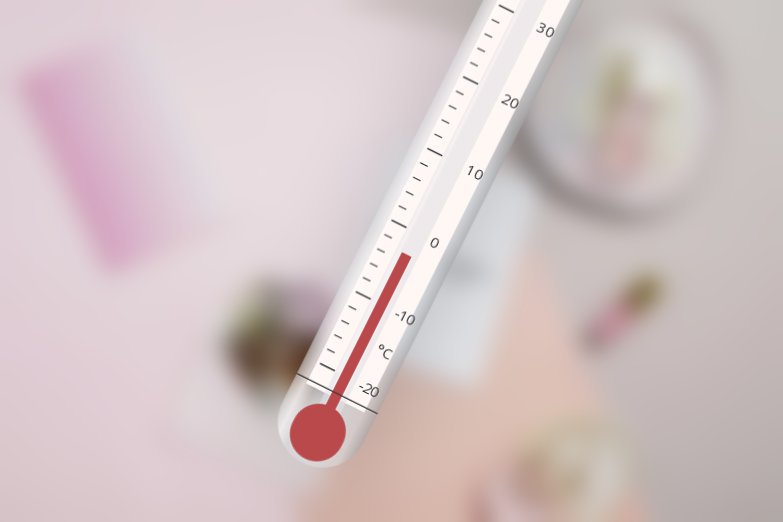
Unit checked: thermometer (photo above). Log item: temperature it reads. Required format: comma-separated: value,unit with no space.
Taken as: -3,°C
